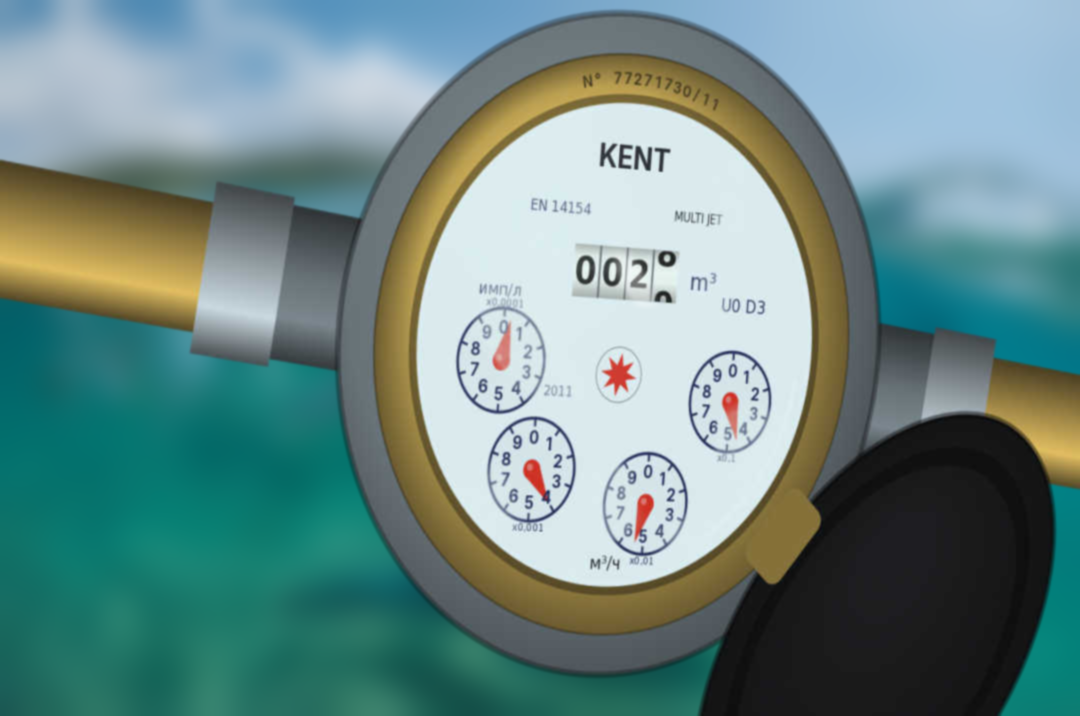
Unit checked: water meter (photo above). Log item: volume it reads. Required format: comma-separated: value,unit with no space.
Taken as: 28.4540,m³
